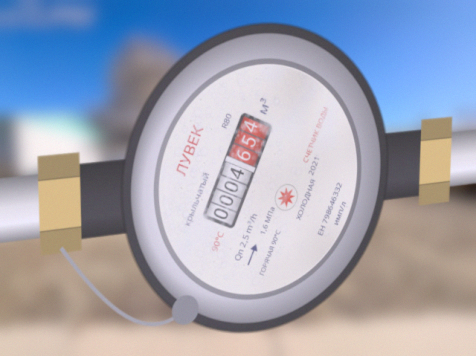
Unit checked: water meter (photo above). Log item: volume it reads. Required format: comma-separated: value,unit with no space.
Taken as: 4.654,m³
